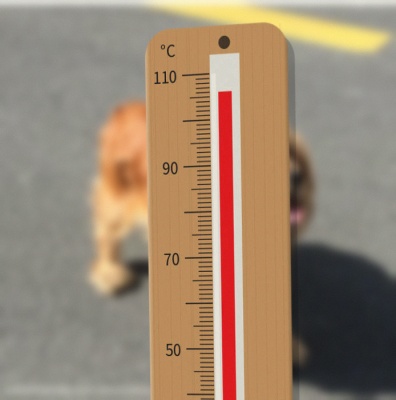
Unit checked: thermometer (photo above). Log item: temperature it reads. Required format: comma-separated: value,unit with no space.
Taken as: 106,°C
